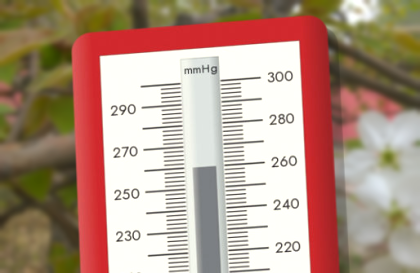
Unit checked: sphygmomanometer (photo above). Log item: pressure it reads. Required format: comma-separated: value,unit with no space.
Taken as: 260,mmHg
